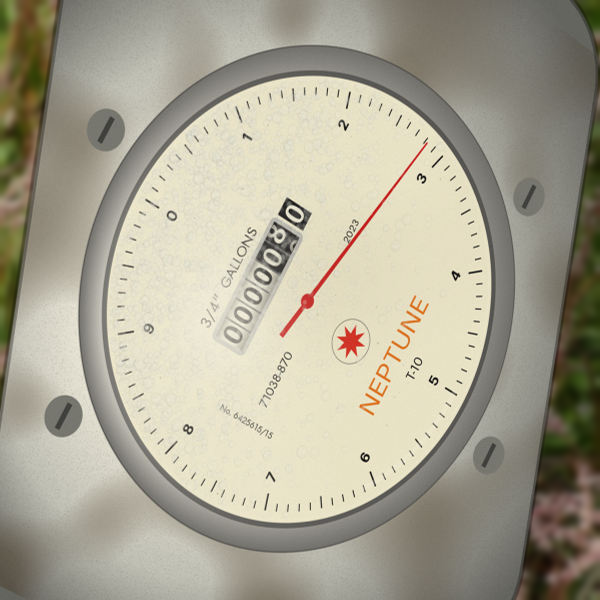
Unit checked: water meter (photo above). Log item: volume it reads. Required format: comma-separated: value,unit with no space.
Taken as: 82.8,gal
